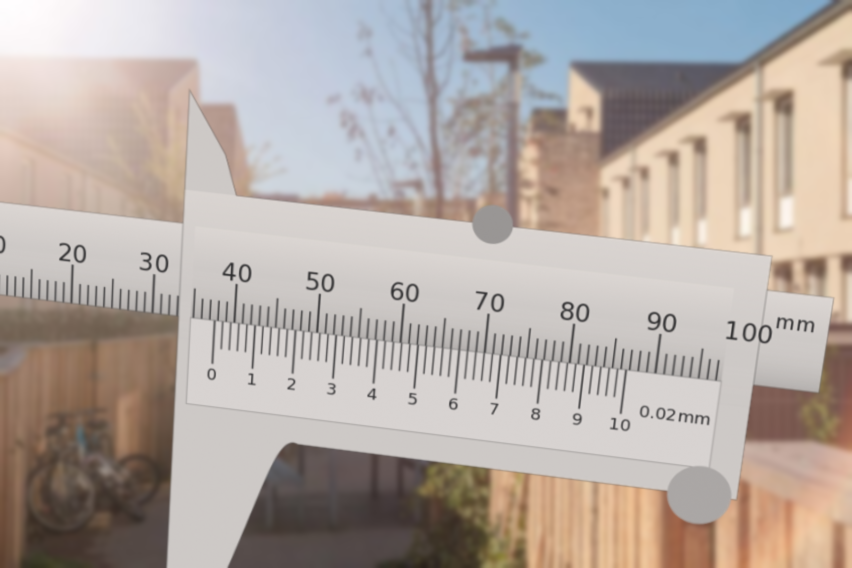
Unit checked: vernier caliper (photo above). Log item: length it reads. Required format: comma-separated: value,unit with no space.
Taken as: 37.6,mm
